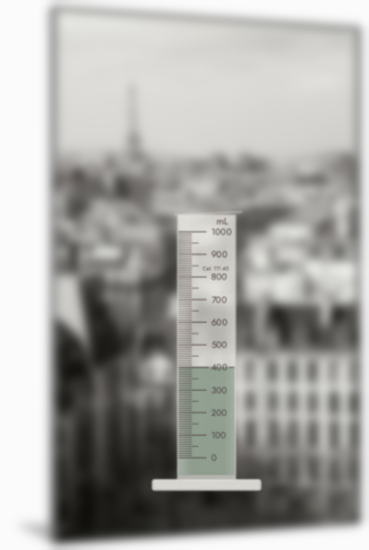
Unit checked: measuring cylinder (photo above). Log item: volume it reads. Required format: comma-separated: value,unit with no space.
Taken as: 400,mL
